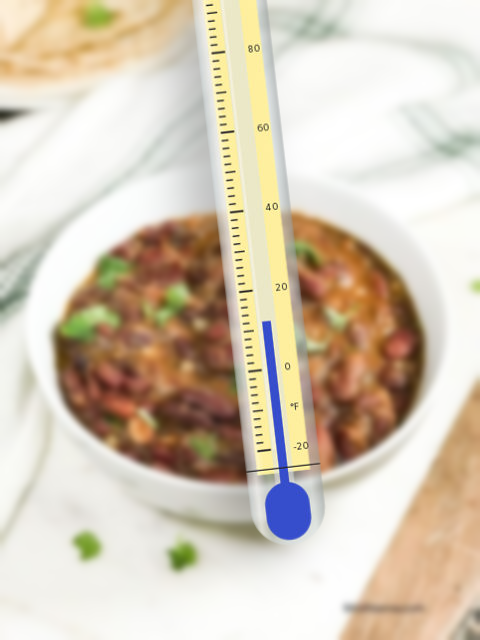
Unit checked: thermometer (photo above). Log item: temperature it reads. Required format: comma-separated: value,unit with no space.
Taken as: 12,°F
